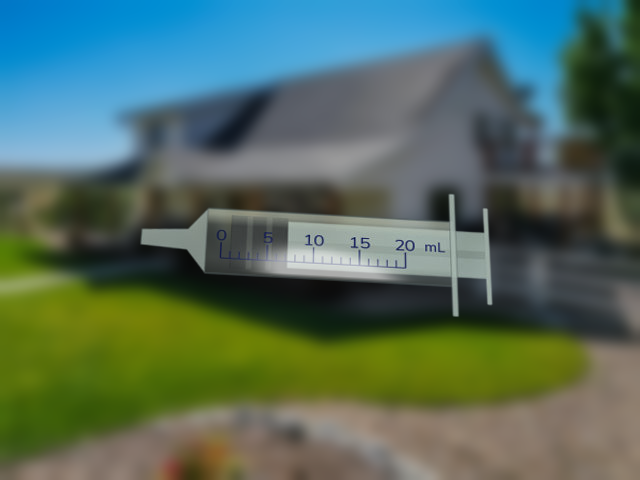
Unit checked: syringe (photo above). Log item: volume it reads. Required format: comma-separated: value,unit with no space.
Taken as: 1,mL
